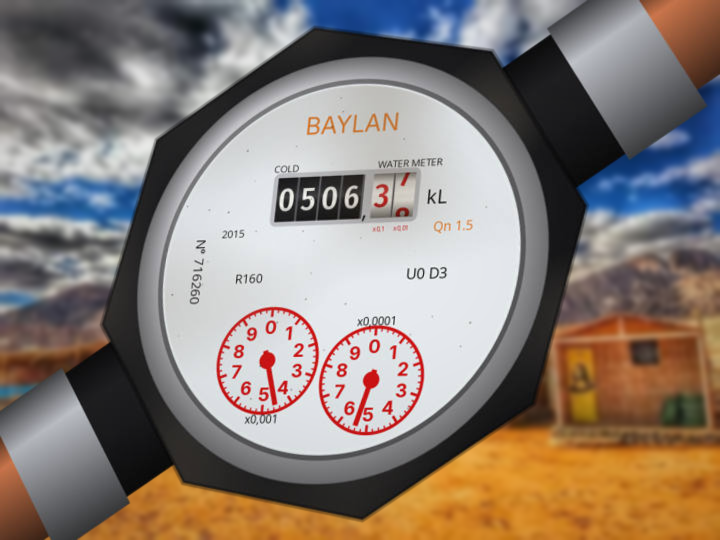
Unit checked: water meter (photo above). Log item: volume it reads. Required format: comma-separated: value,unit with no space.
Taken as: 506.3745,kL
